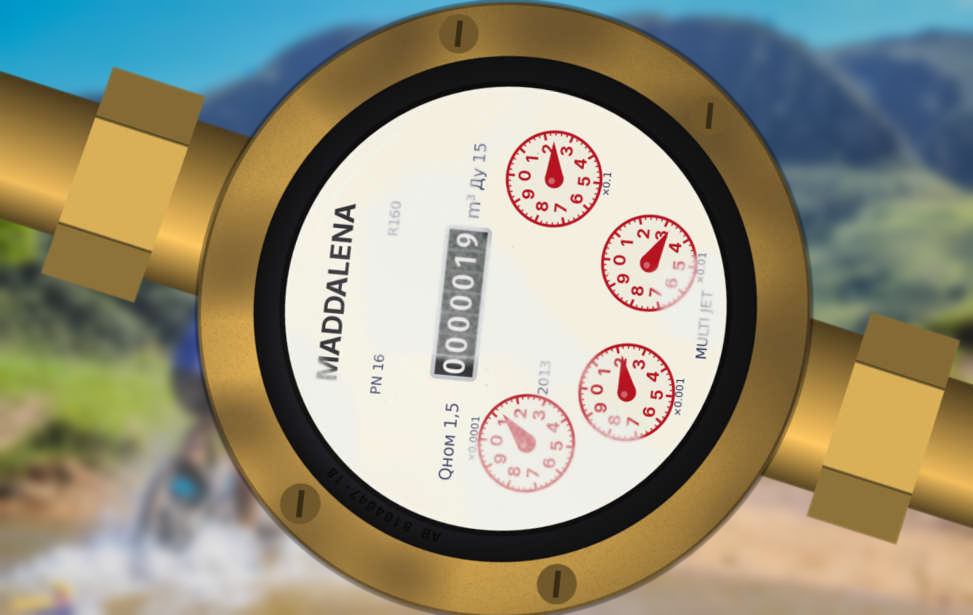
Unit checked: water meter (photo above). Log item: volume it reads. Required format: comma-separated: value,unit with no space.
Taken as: 19.2321,m³
